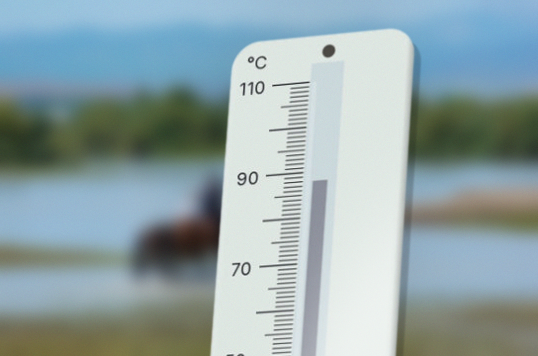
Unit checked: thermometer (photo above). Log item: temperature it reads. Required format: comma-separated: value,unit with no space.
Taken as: 88,°C
